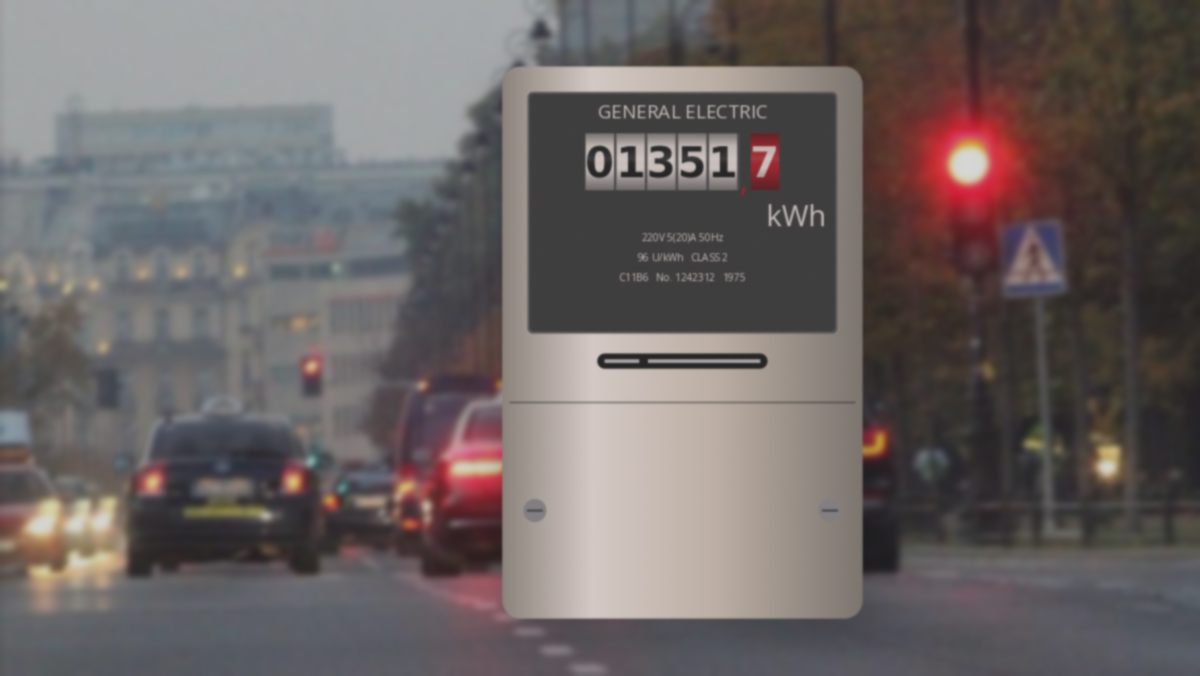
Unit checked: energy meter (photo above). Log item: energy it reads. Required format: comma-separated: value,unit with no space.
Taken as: 1351.7,kWh
